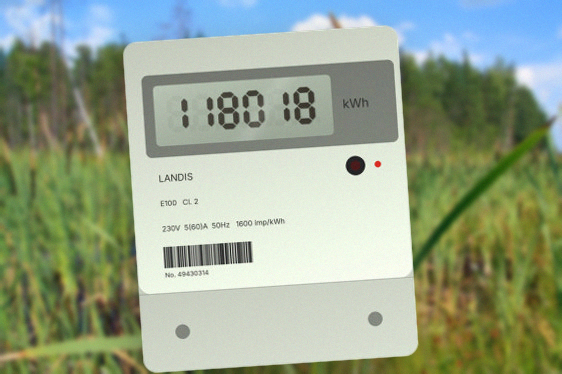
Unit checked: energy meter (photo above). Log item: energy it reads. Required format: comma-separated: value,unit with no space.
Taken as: 118018,kWh
